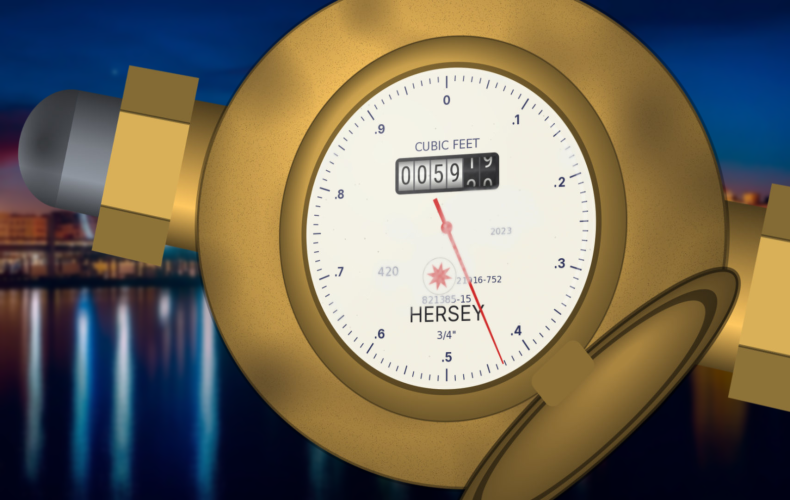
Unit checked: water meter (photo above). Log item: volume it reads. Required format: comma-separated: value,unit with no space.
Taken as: 5919.43,ft³
